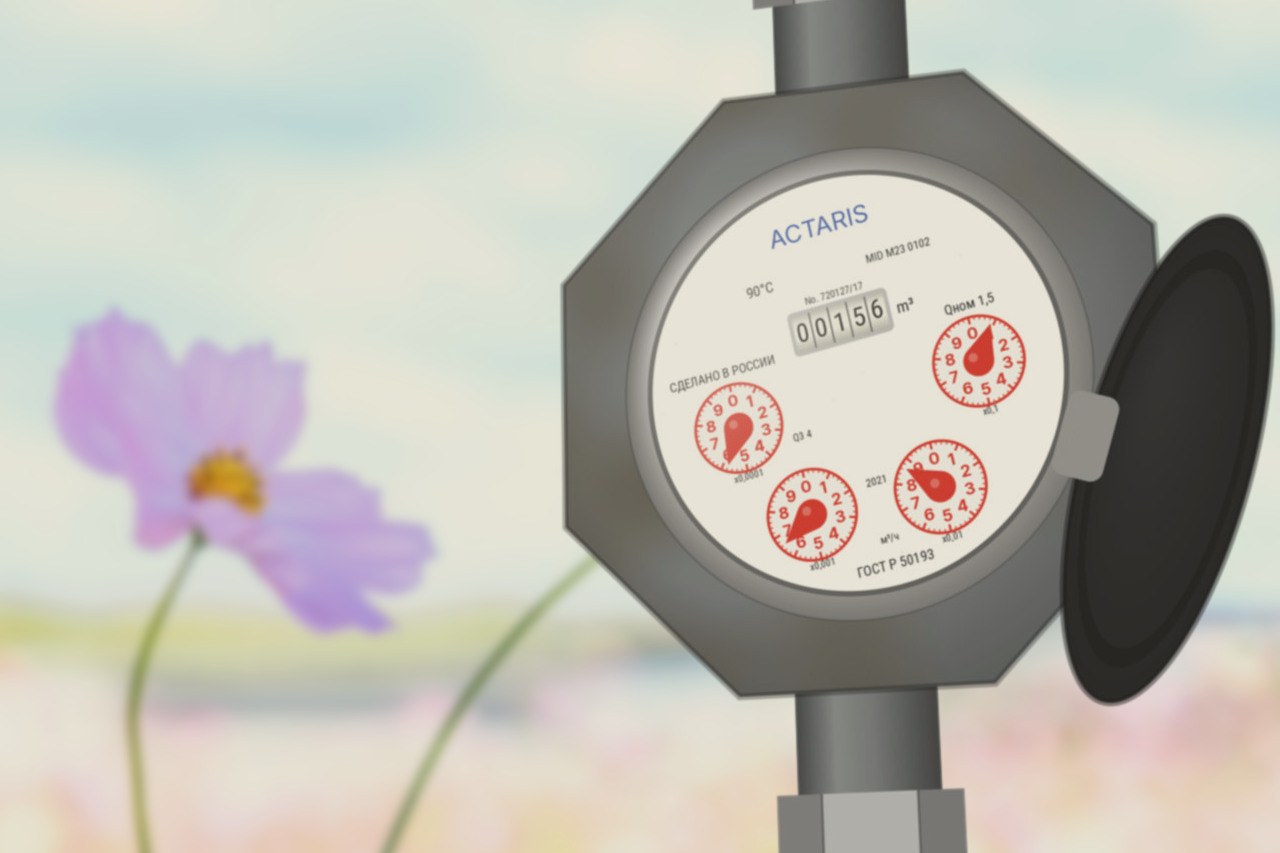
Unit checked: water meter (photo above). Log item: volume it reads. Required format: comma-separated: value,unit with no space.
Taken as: 156.0865,m³
